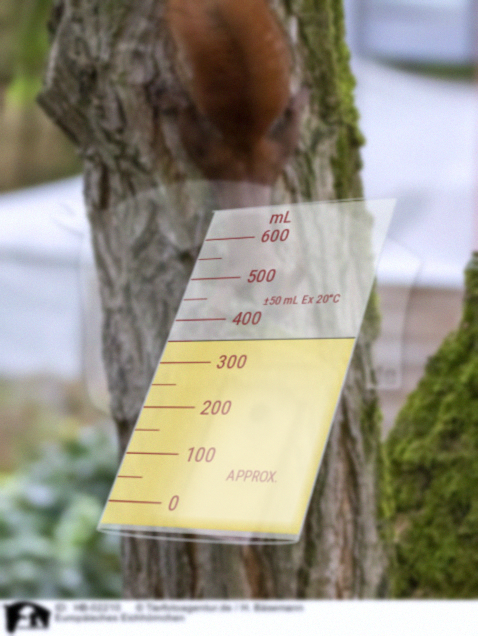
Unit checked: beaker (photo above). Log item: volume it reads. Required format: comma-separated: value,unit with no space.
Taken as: 350,mL
